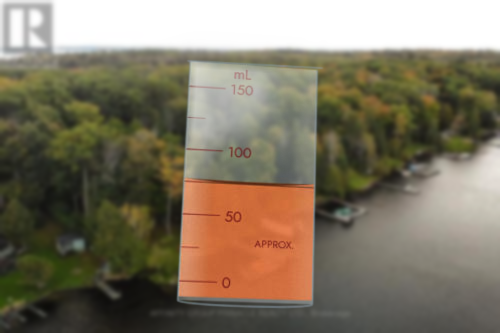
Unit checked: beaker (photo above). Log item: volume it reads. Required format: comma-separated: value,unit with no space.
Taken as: 75,mL
